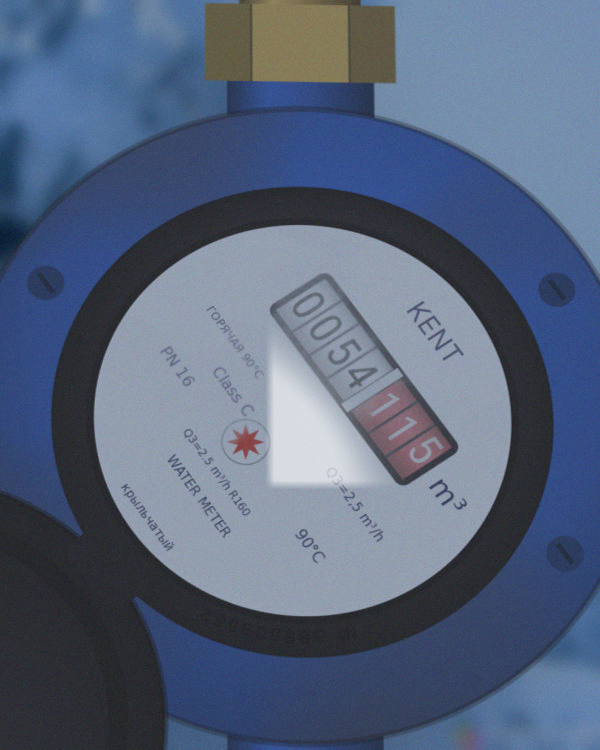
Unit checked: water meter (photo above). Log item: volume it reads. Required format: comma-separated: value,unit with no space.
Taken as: 54.115,m³
